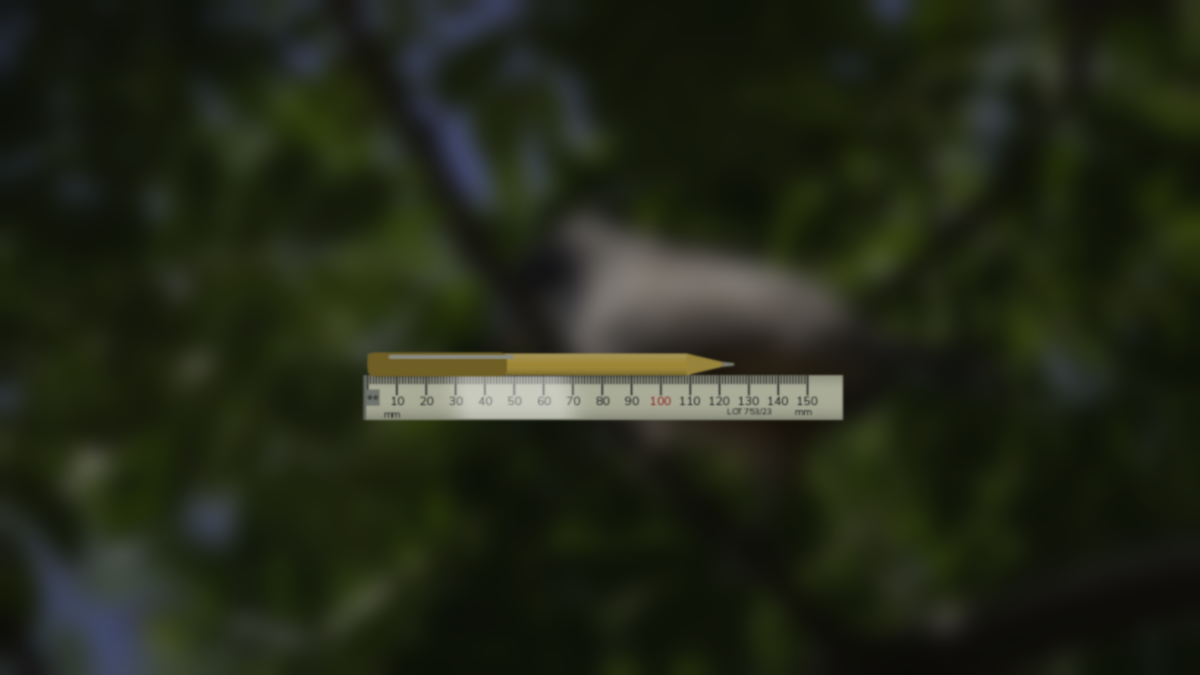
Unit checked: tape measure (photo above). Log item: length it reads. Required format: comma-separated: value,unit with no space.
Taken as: 125,mm
